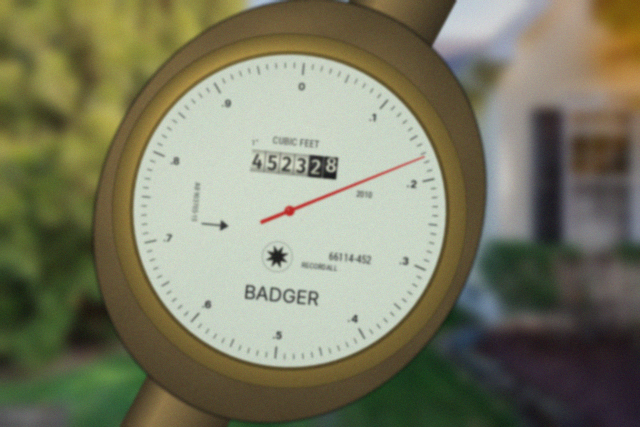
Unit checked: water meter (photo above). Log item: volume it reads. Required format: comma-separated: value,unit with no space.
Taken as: 452328.17,ft³
